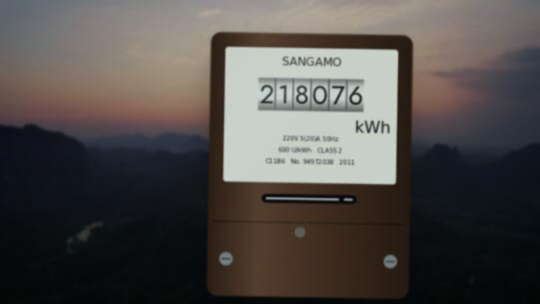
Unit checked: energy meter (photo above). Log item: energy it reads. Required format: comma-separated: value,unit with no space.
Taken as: 218076,kWh
